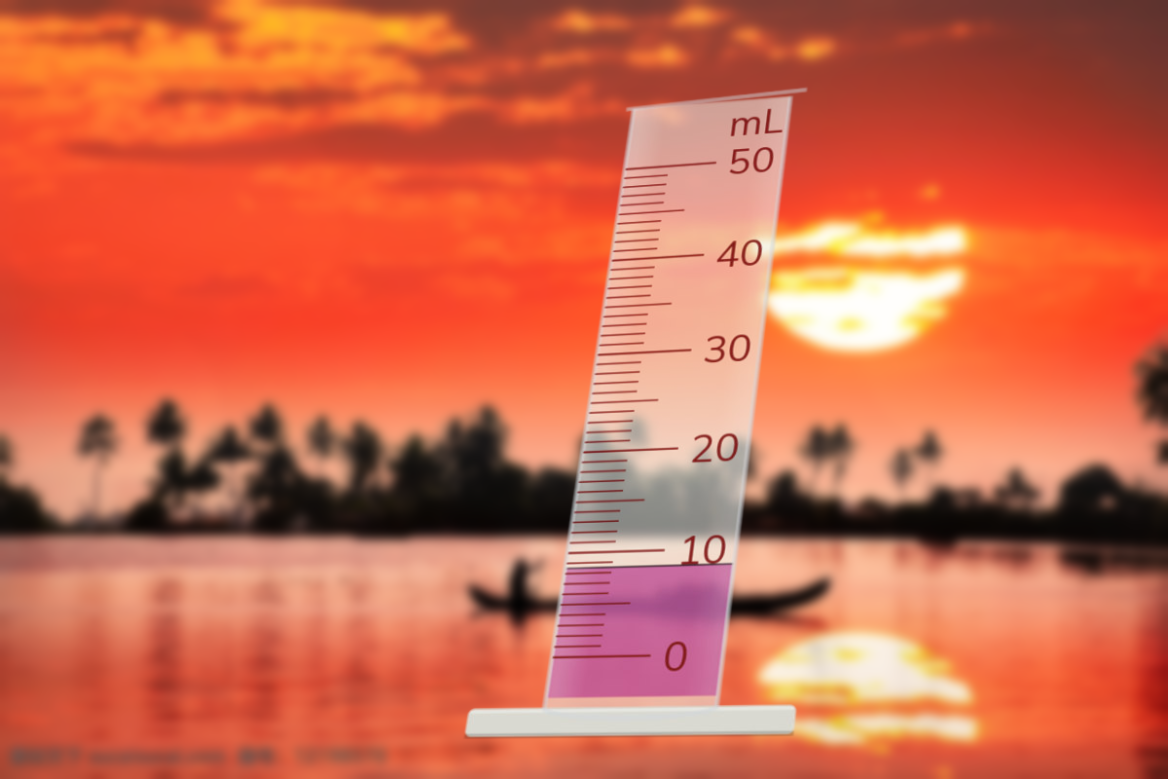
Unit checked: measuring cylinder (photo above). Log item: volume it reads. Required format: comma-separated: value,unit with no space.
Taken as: 8.5,mL
